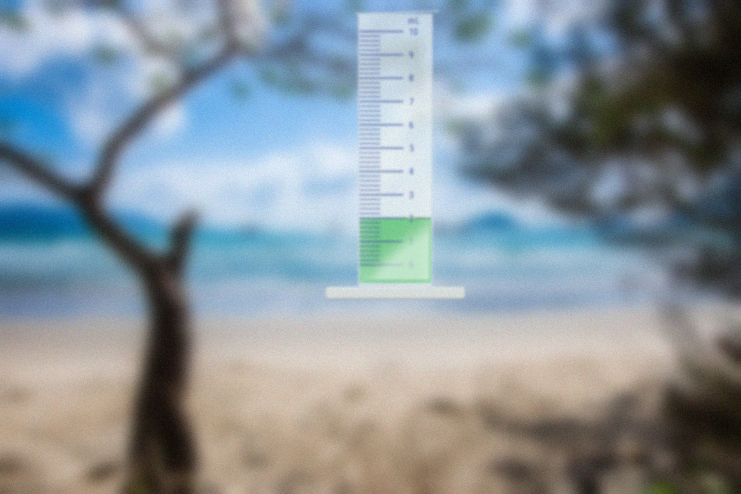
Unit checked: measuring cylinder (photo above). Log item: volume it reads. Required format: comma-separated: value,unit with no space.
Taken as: 2,mL
